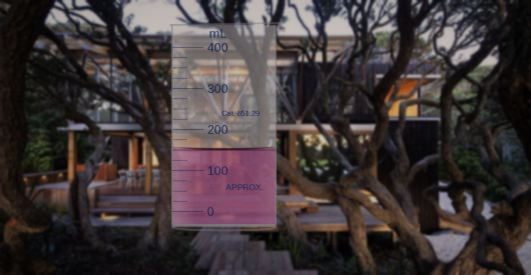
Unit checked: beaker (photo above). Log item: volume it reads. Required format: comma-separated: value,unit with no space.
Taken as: 150,mL
